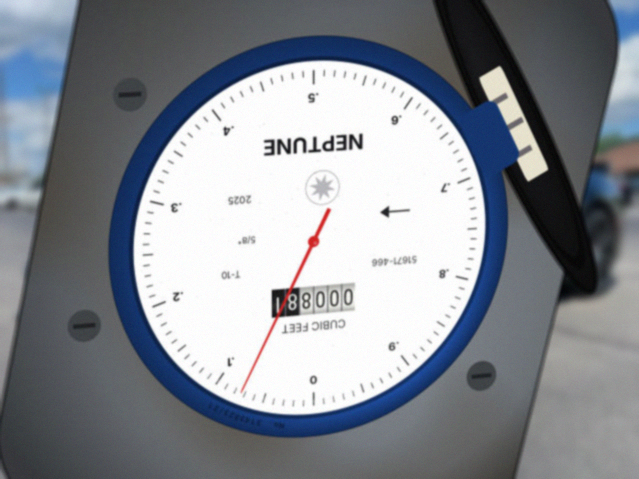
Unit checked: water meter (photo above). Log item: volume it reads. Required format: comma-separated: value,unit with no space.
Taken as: 881.07,ft³
